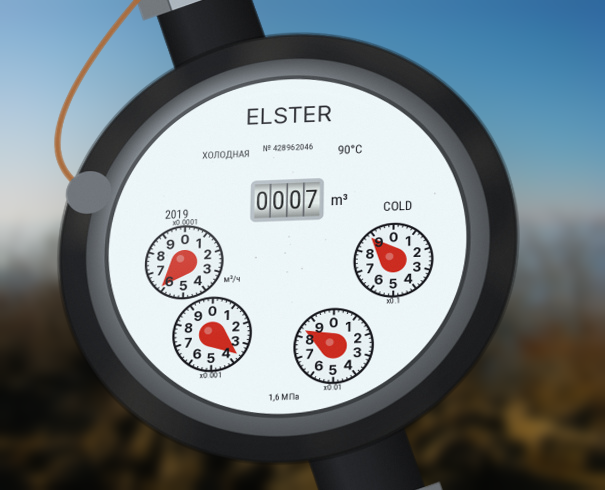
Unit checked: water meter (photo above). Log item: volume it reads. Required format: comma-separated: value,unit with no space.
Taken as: 7.8836,m³
